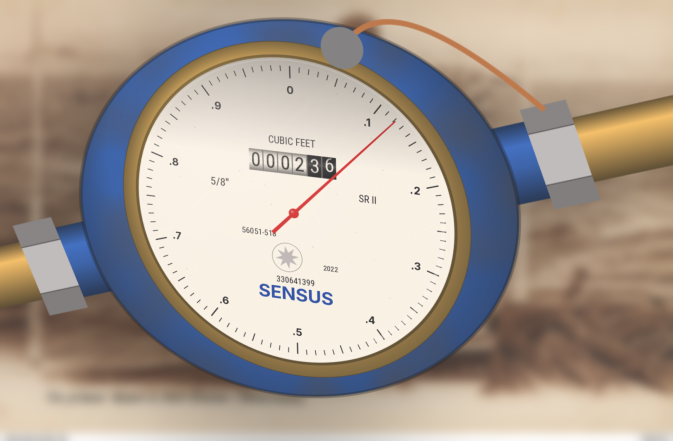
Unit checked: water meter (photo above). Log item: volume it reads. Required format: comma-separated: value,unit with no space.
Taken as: 236.12,ft³
